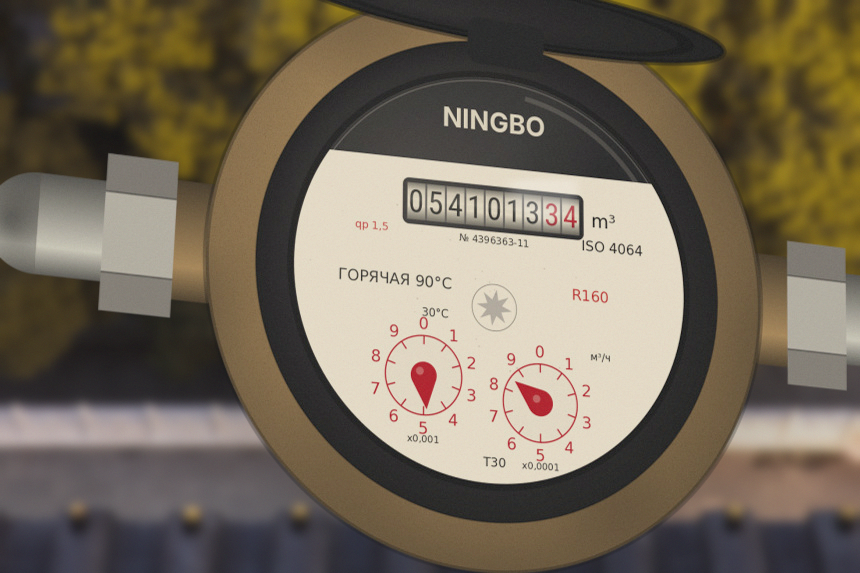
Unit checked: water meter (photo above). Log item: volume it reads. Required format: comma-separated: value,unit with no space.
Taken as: 541013.3448,m³
